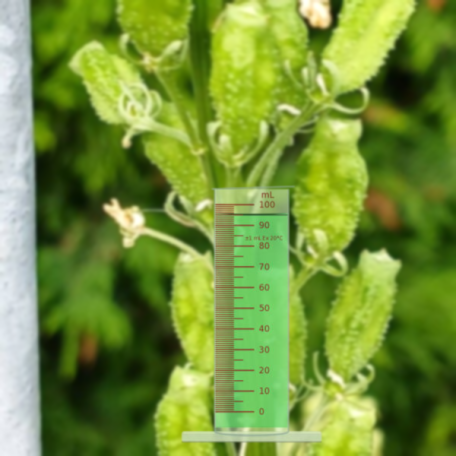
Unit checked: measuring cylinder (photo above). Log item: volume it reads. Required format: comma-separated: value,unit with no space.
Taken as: 95,mL
